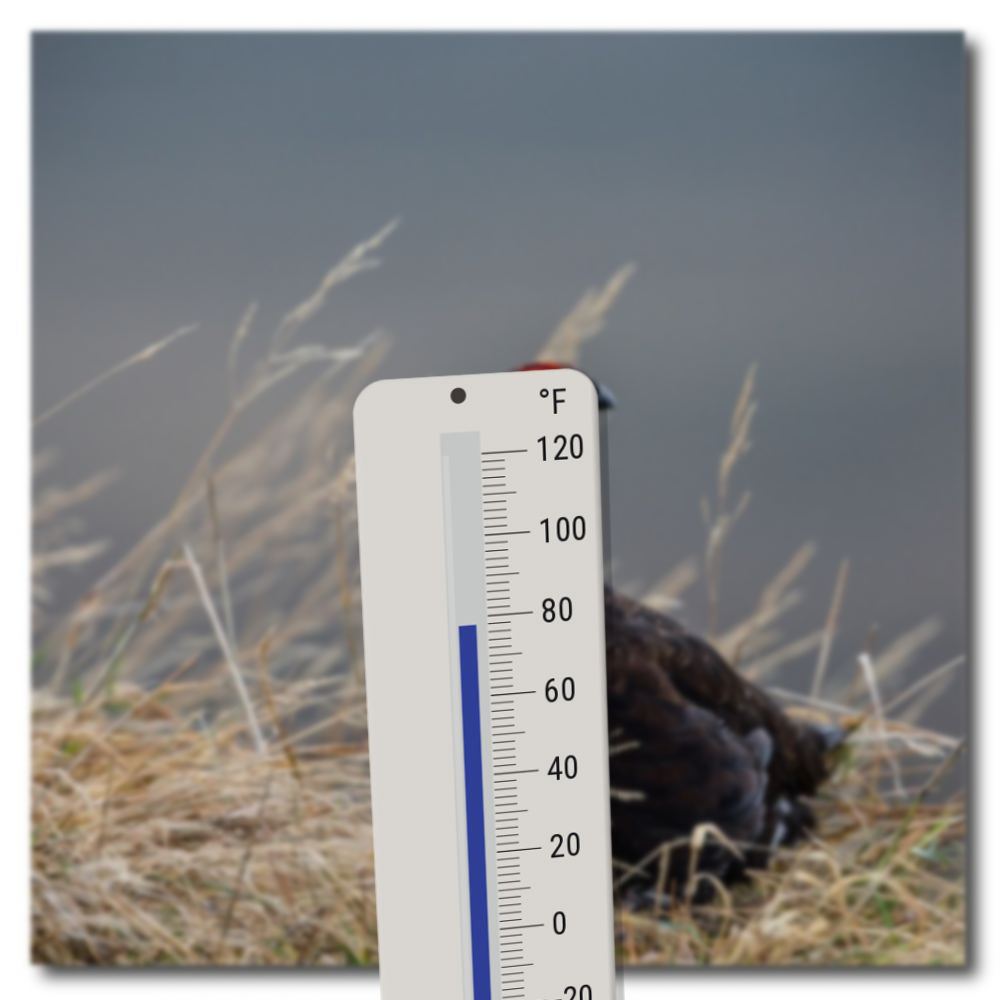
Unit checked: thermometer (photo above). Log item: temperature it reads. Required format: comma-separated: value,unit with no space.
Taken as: 78,°F
